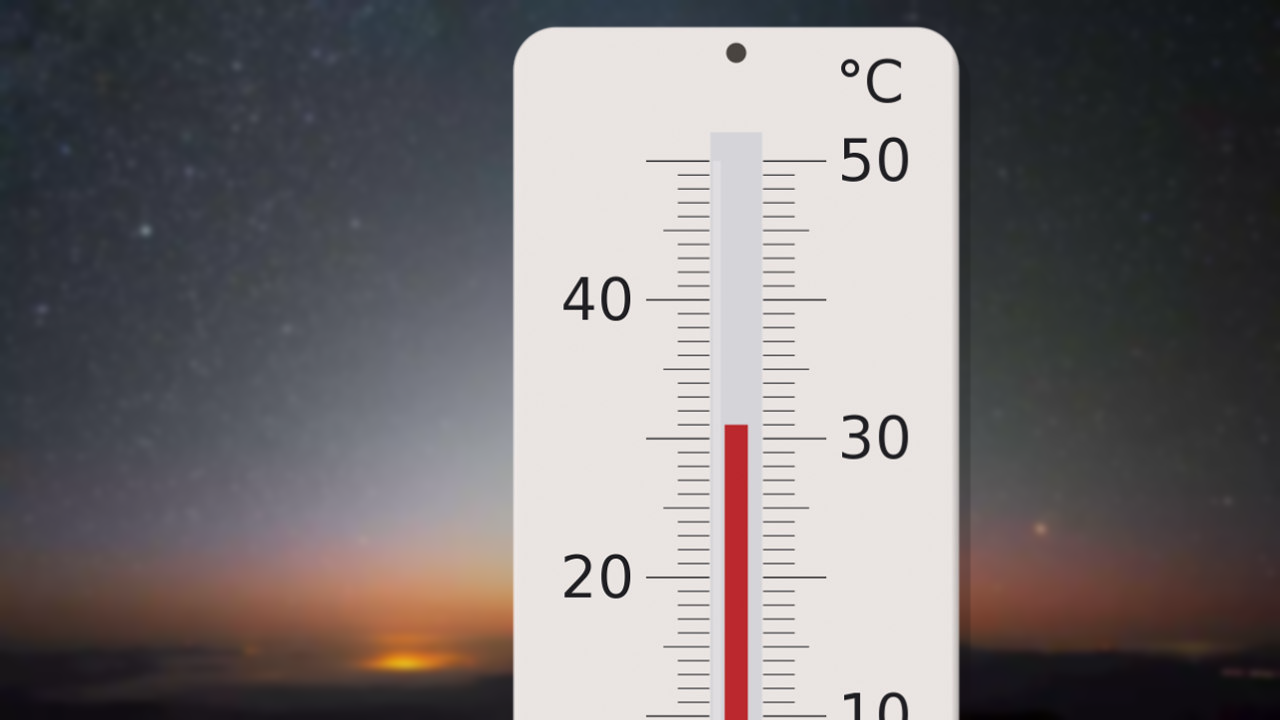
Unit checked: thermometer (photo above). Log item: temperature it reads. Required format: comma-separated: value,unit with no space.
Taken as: 31,°C
